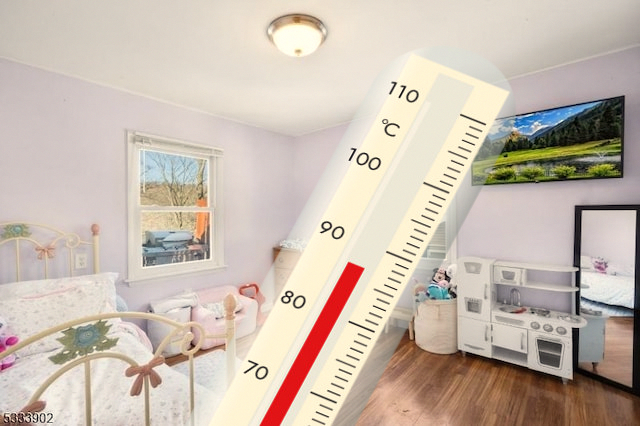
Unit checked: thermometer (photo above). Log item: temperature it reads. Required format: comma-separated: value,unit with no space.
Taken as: 87,°C
